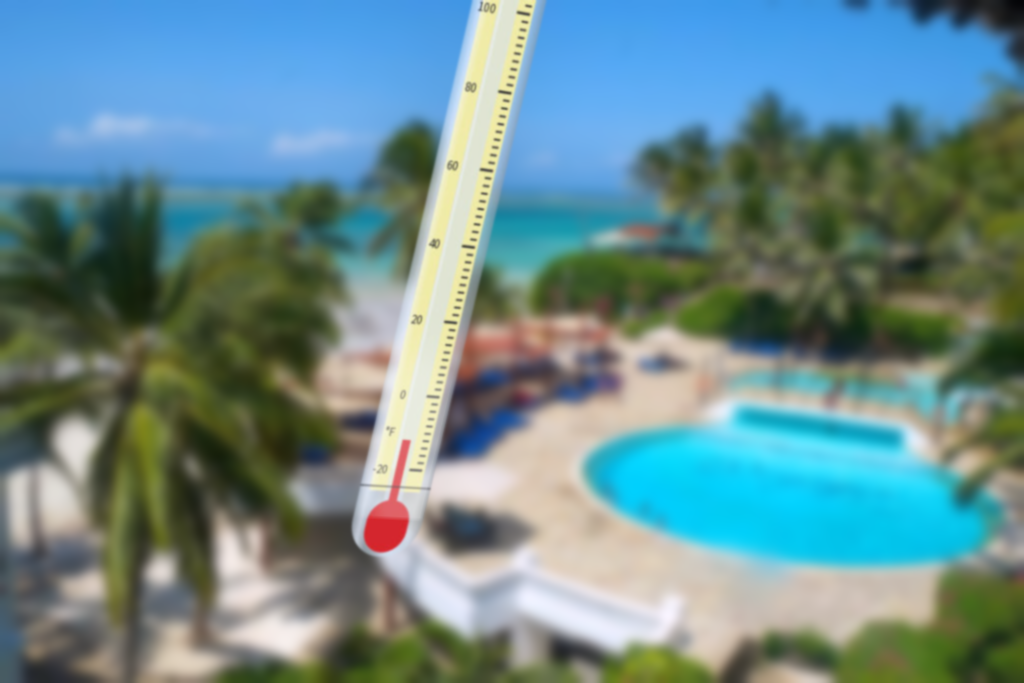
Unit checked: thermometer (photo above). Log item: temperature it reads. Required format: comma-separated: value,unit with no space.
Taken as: -12,°F
